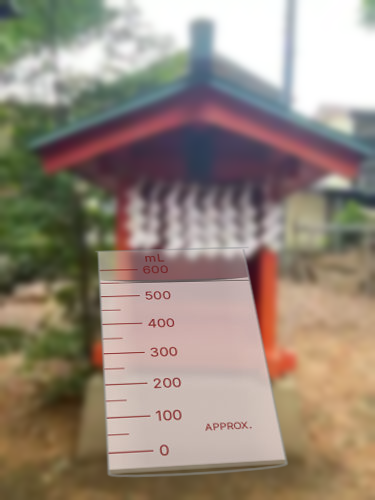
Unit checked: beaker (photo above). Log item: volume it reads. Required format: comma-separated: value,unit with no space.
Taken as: 550,mL
